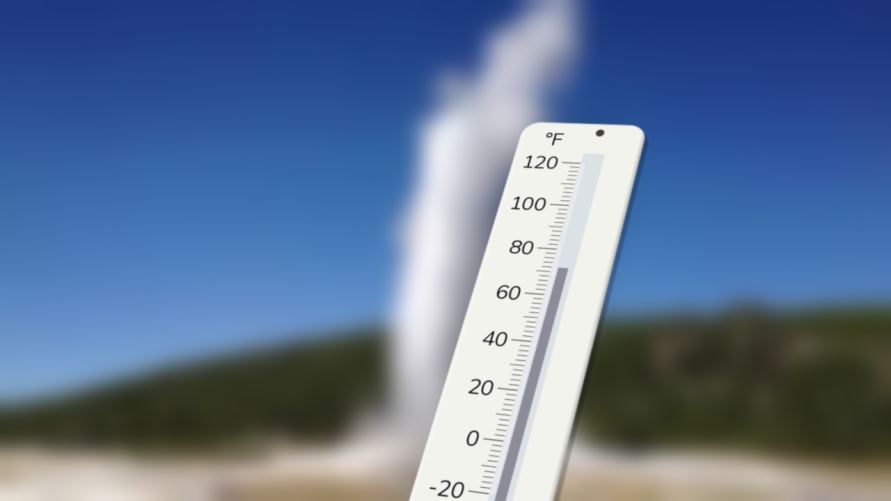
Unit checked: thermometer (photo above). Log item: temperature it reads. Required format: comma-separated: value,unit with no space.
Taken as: 72,°F
